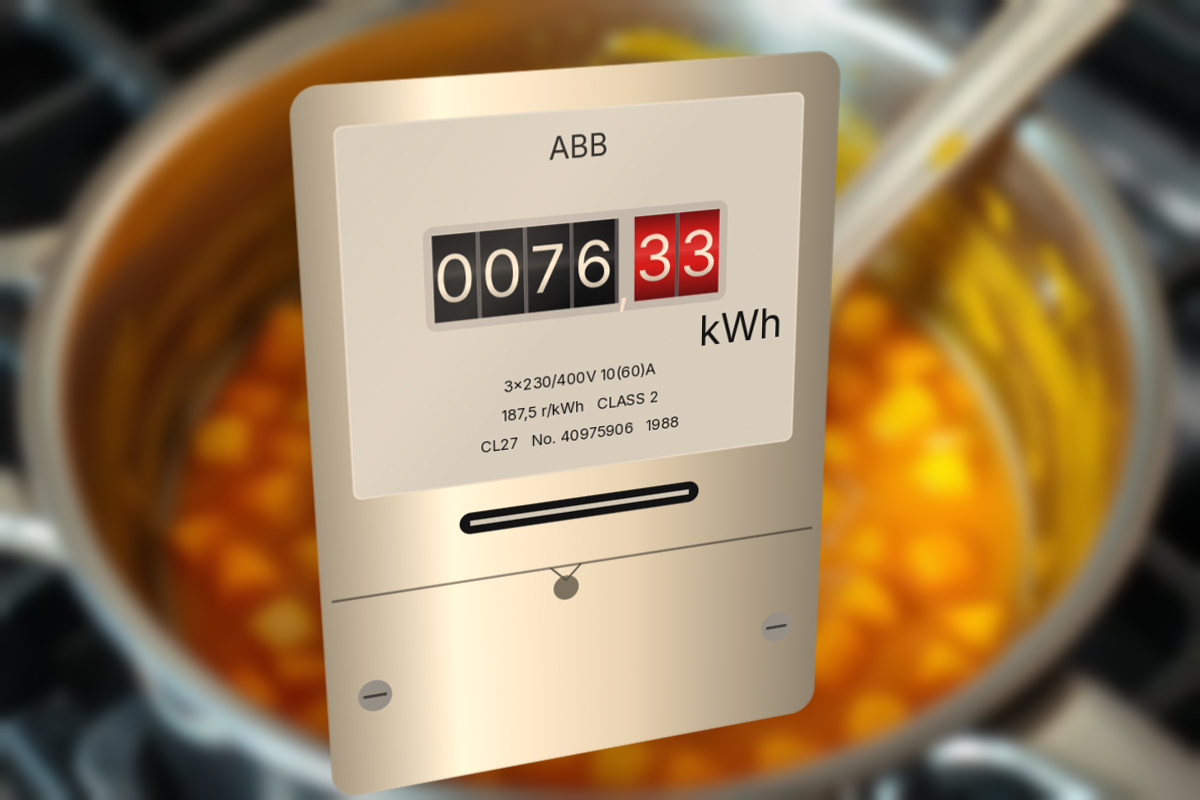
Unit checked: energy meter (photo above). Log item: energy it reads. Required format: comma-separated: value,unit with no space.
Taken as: 76.33,kWh
